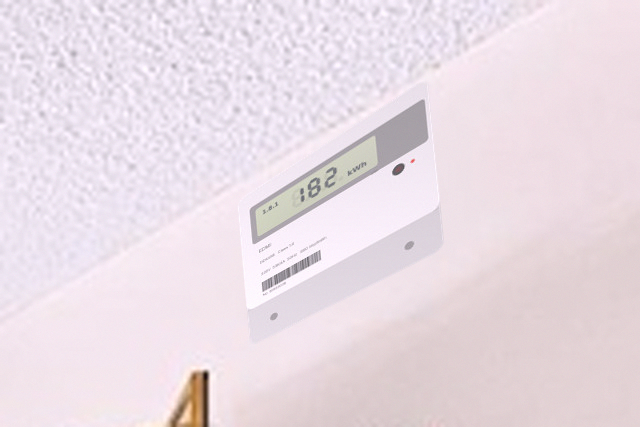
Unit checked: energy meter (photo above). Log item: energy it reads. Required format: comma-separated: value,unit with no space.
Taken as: 182,kWh
